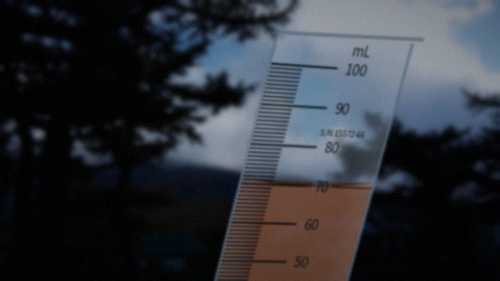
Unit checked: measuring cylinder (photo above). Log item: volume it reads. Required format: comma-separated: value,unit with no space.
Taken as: 70,mL
